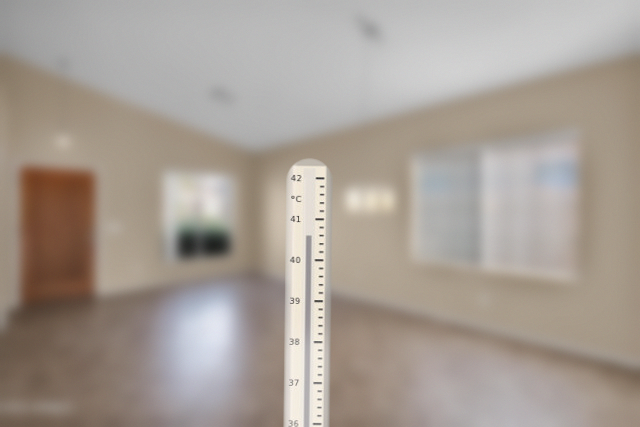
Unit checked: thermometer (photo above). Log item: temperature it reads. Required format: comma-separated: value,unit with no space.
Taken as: 40.6,°C
